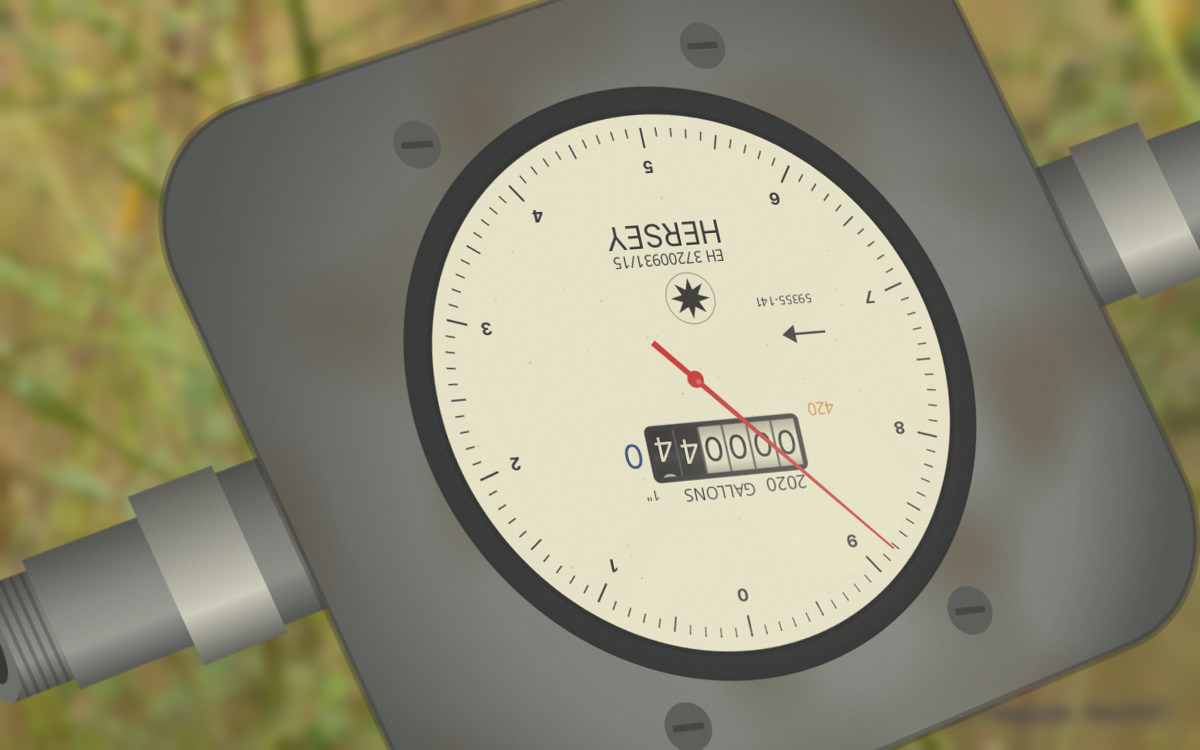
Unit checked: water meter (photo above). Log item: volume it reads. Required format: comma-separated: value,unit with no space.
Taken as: 438.8,gal
